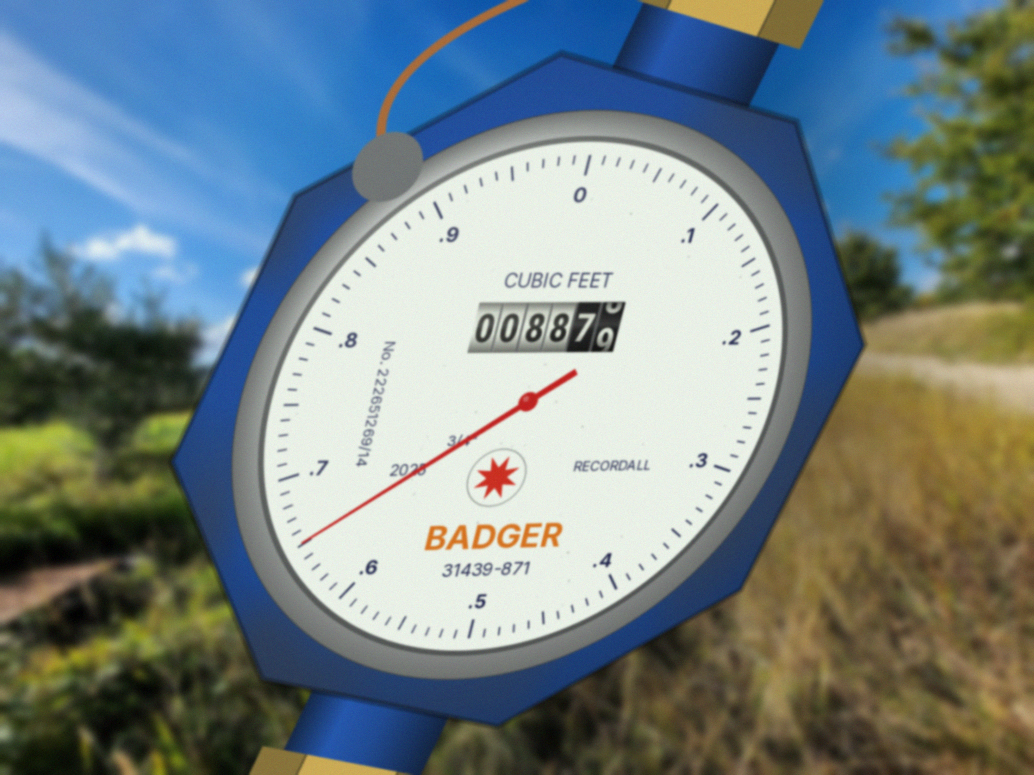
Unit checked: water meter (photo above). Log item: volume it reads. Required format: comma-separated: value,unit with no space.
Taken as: 8878.65,ft³
